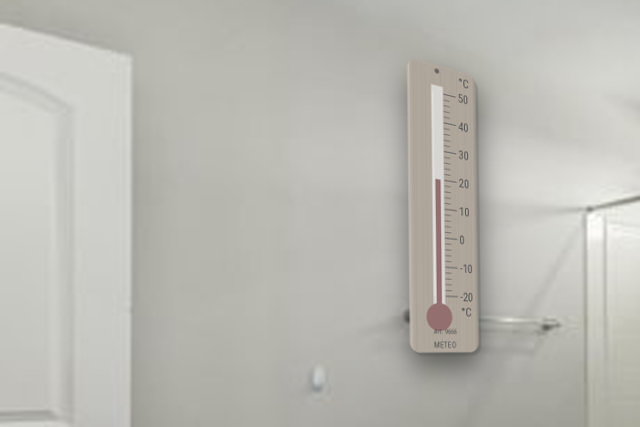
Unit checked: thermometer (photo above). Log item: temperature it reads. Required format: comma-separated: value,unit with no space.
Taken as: 20,°C
